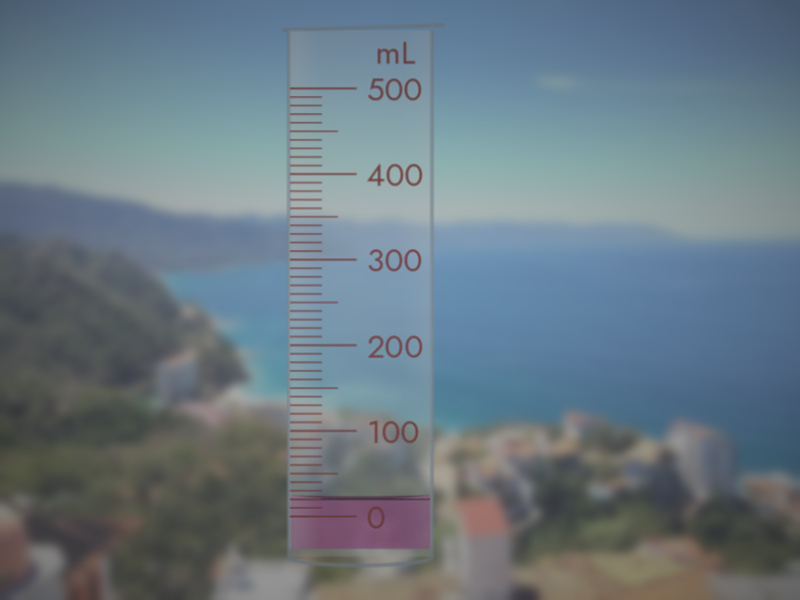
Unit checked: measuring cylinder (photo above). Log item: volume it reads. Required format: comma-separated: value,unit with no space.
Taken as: 20,mL
